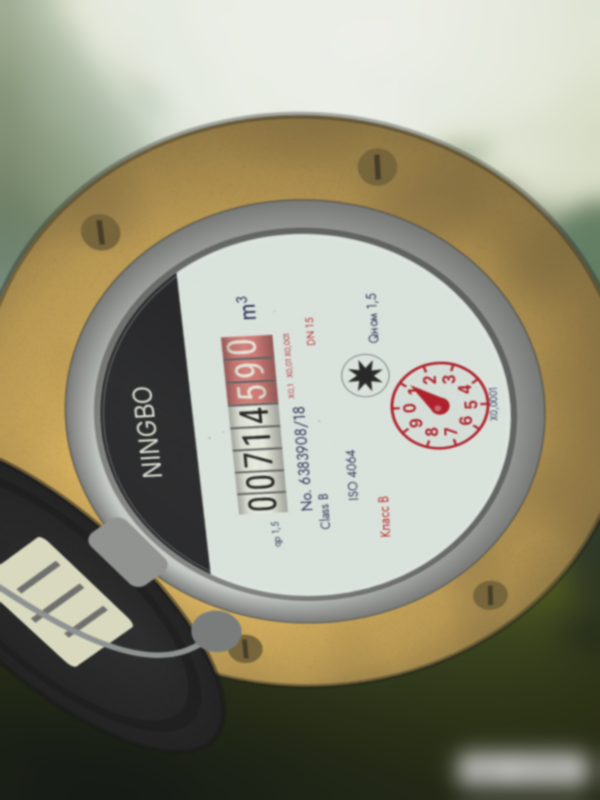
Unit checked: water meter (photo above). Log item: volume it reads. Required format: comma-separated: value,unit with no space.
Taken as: 714.5901,m³
